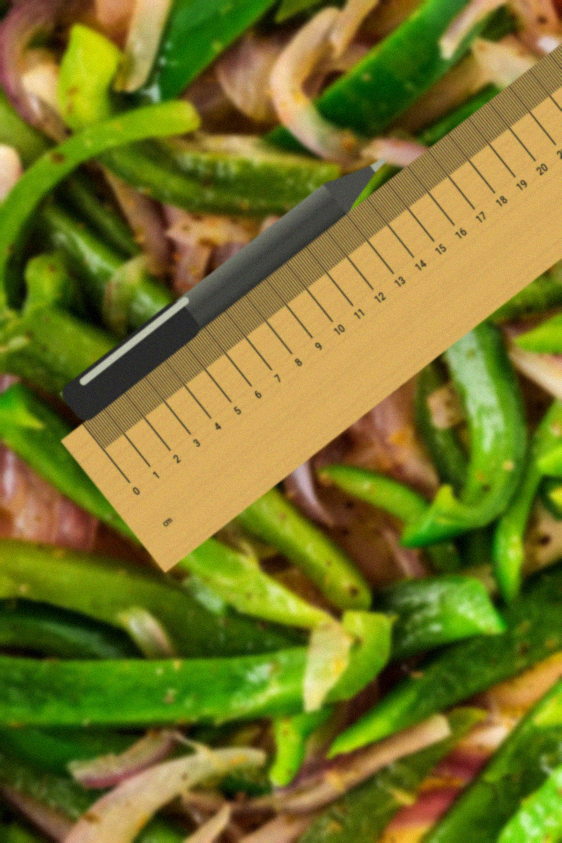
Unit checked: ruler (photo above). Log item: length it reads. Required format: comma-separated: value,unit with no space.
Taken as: 15.5,cm
